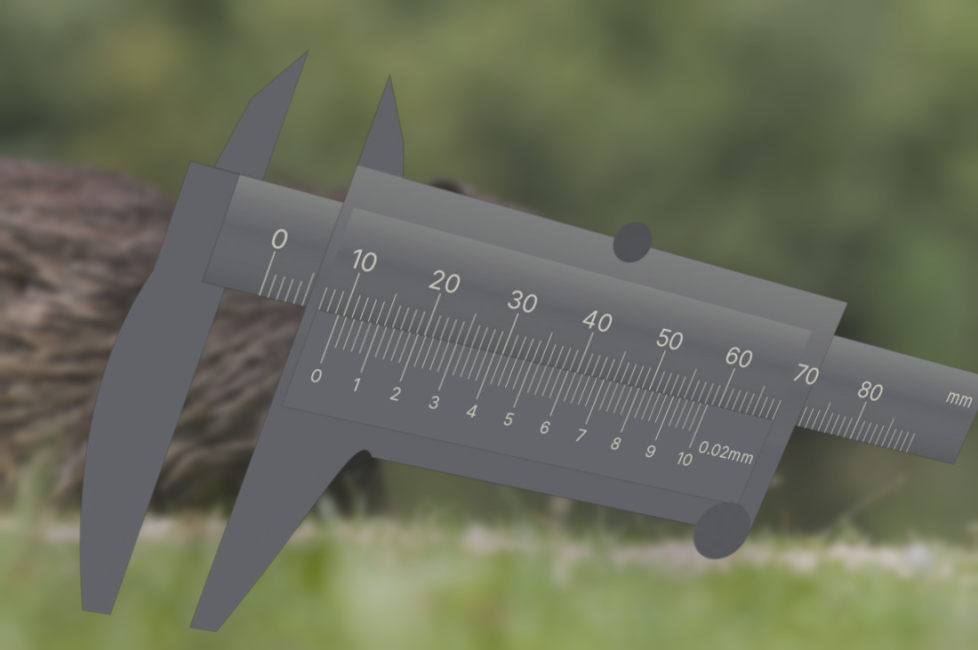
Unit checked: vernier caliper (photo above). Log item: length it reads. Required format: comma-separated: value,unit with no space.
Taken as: 9.4,mm
